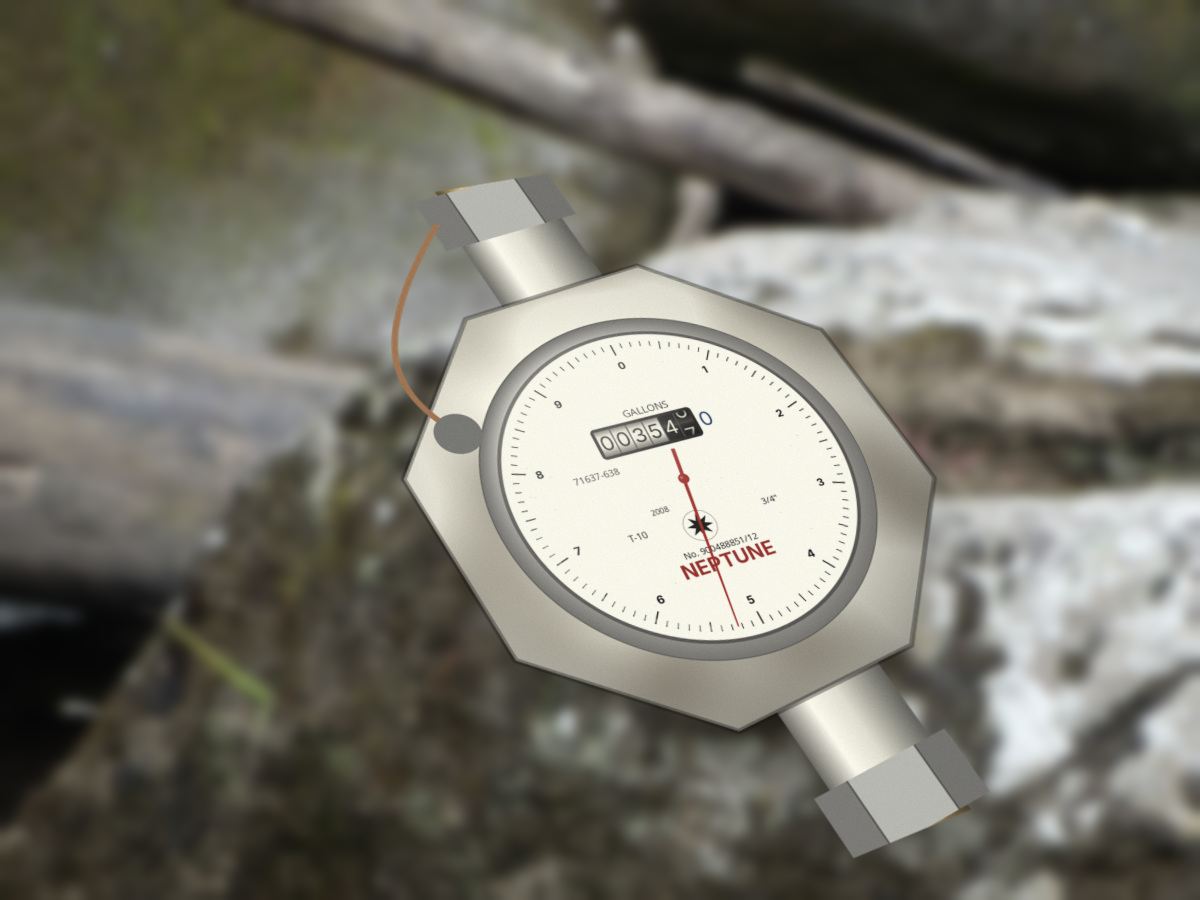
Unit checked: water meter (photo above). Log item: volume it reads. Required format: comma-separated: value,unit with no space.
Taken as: 35465.2,gal
